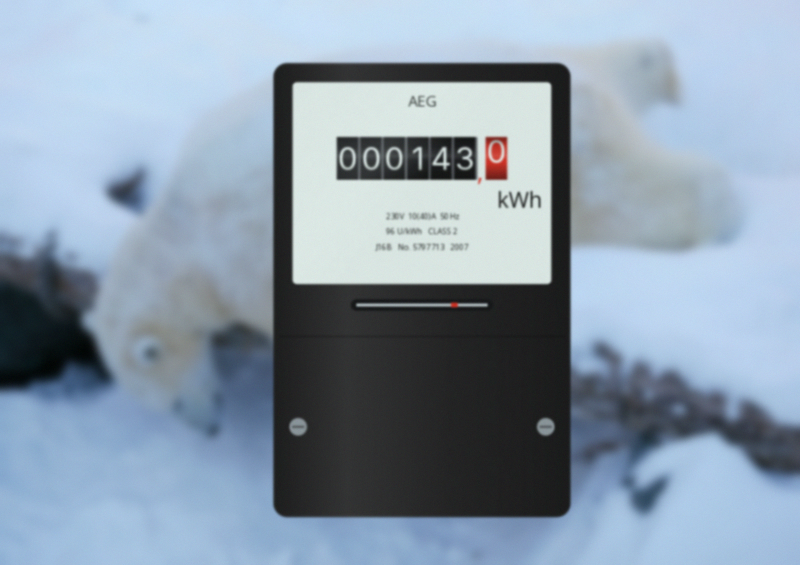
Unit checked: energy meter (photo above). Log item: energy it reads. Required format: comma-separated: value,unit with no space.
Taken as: 143.0,kWh
